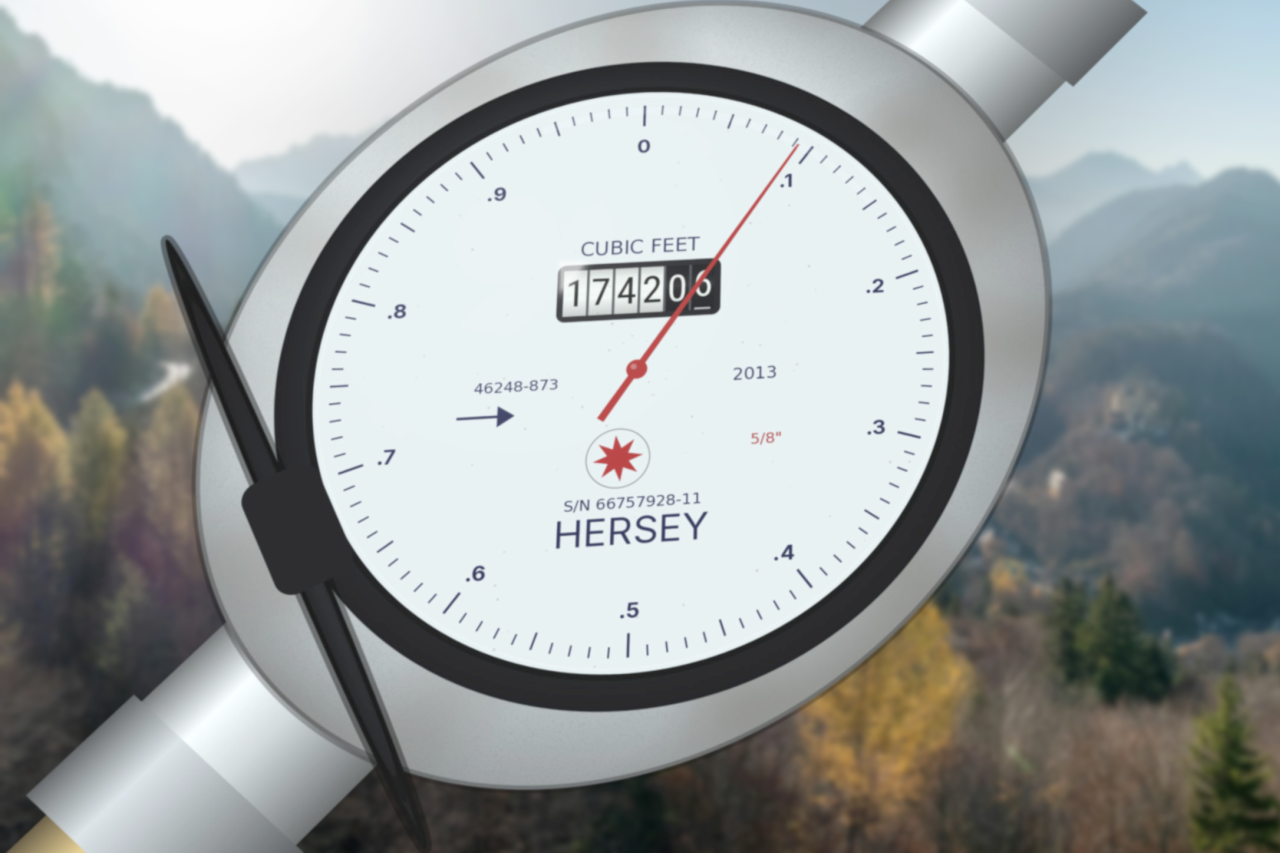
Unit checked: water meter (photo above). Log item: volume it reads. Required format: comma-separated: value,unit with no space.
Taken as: 174206.09,ft³
